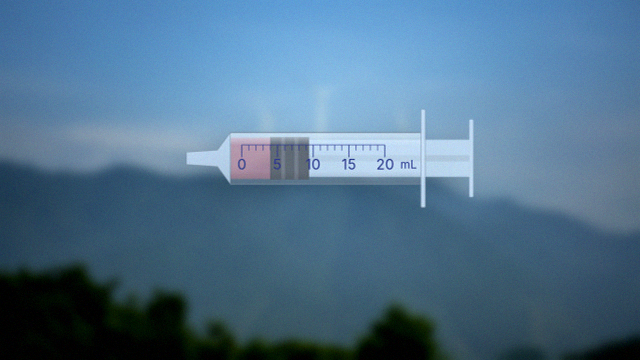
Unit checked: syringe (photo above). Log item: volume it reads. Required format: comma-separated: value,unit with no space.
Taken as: 4,mL
